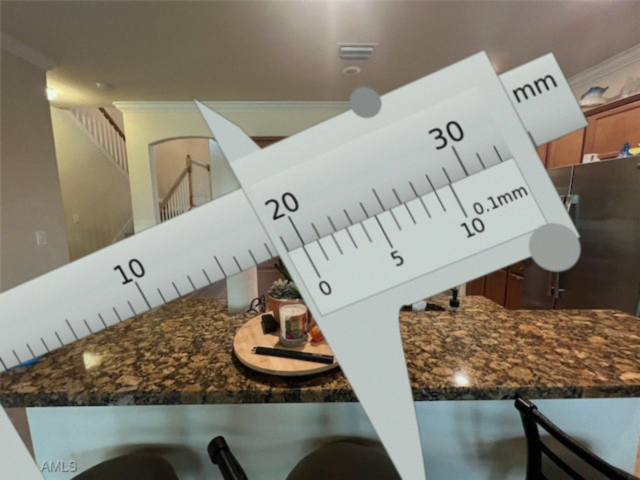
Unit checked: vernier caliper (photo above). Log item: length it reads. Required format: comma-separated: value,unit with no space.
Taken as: 19.9,mm
